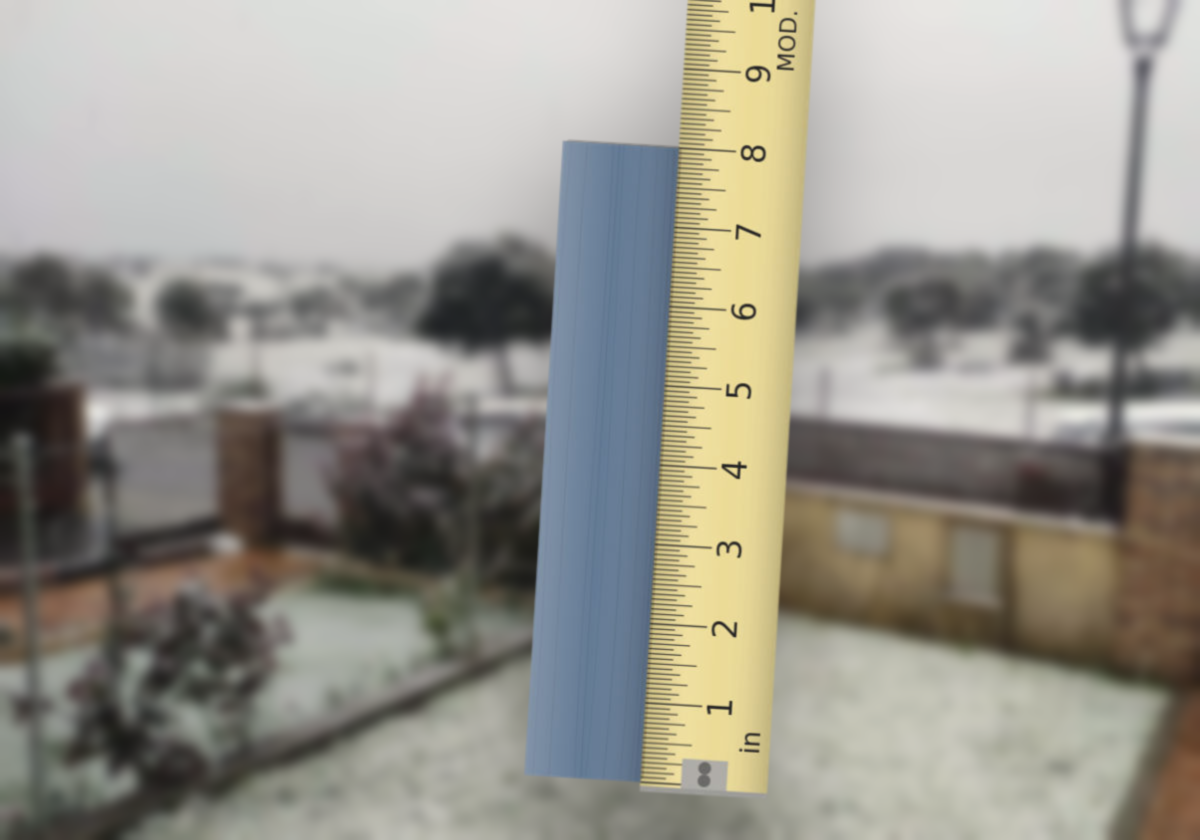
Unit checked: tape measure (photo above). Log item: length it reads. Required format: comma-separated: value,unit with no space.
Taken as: 8,in
